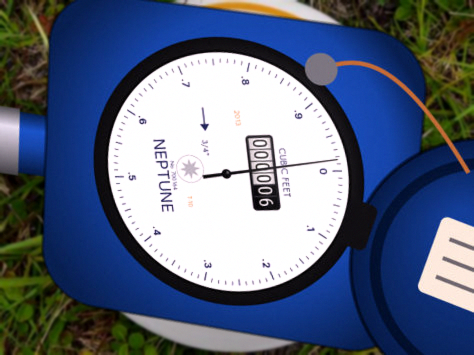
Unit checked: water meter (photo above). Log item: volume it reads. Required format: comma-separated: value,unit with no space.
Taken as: 5.98,ft³
